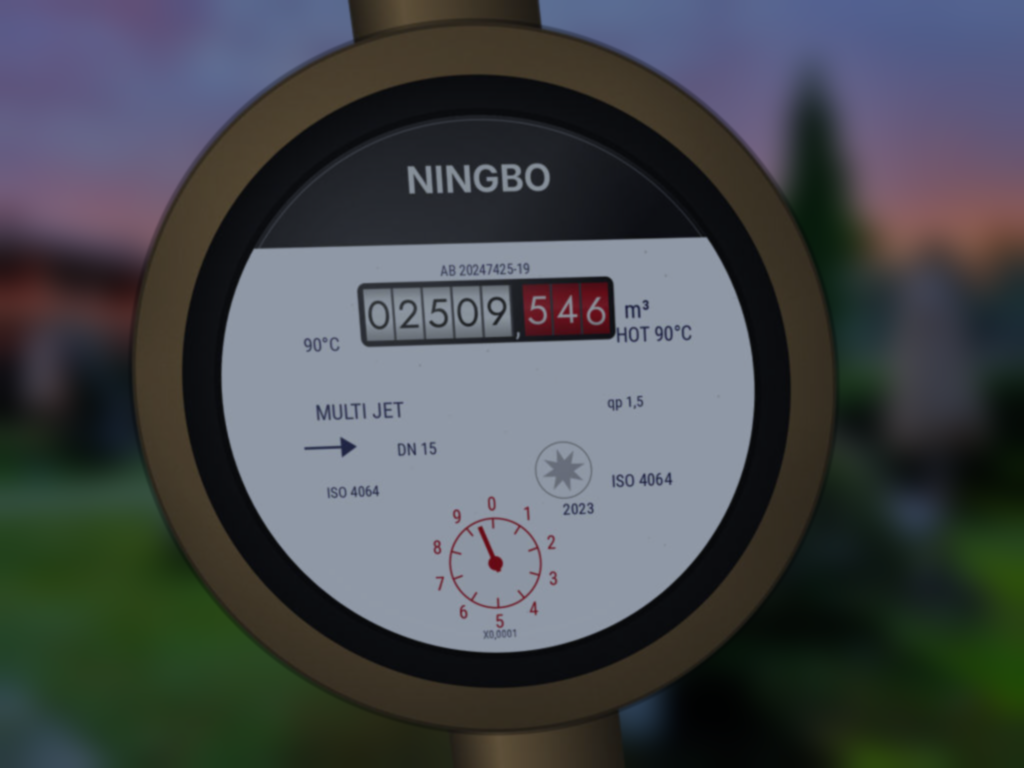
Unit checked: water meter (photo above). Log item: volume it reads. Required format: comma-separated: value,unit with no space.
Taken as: 2509.5459,m³
